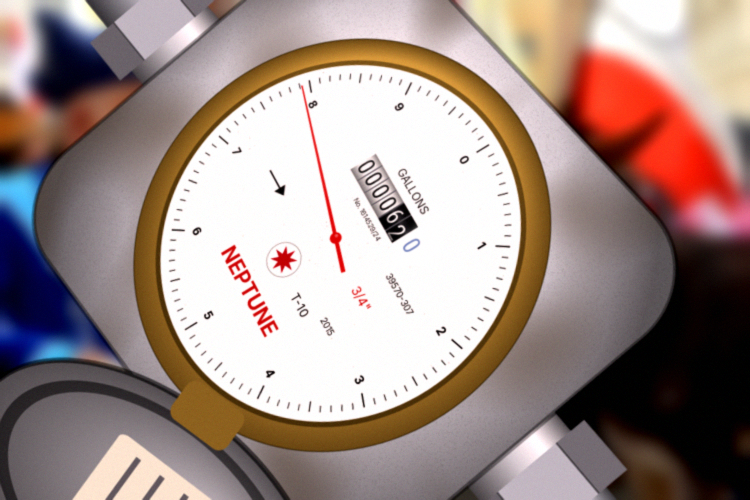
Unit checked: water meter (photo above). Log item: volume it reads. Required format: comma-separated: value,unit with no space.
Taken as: 617.9,gal
